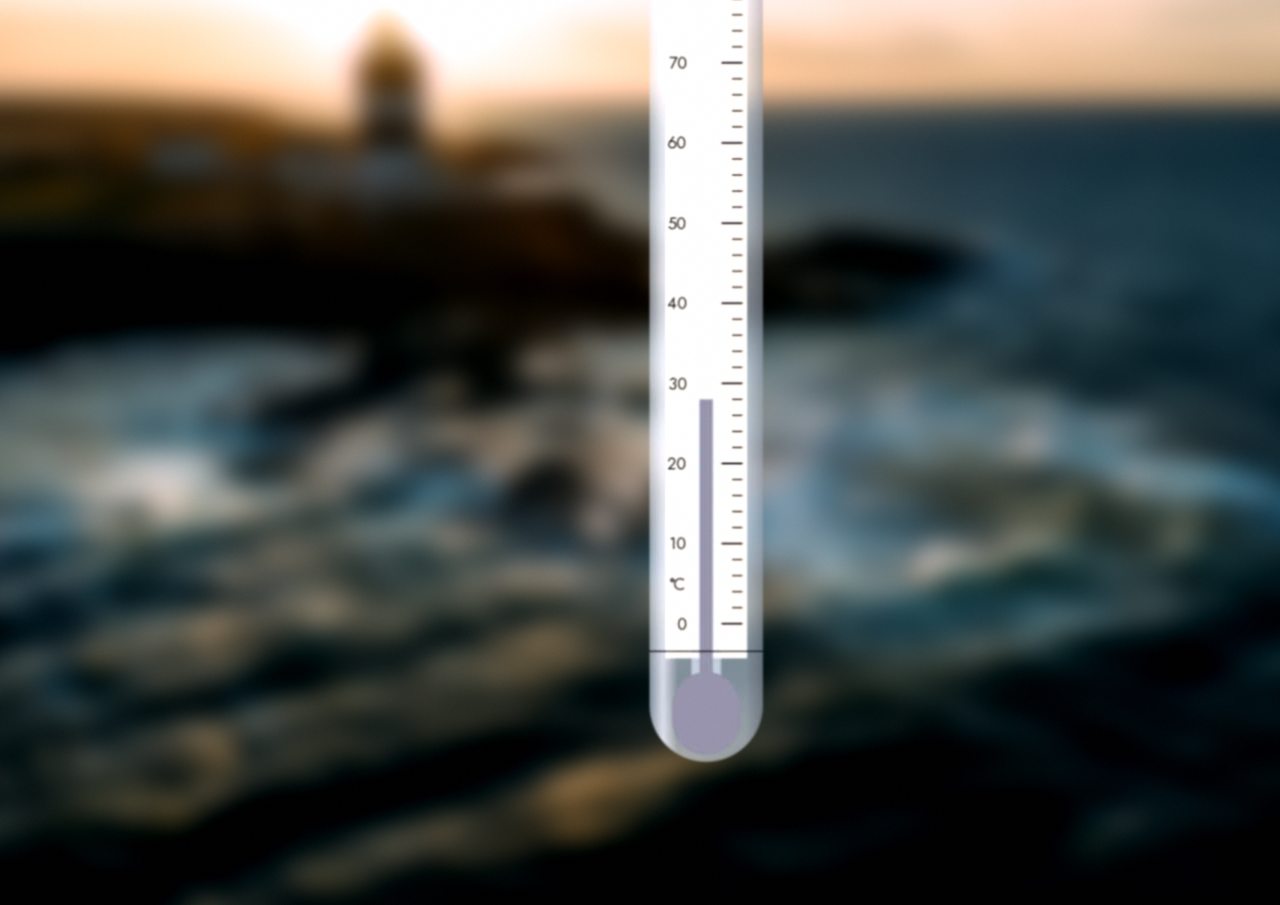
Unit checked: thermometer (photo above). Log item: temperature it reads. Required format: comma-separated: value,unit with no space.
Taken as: 28,°C
